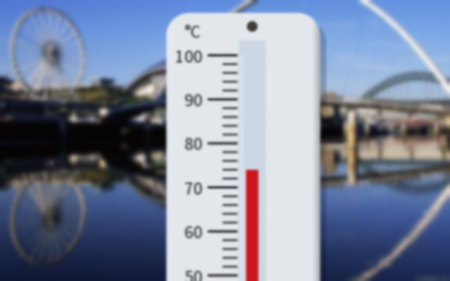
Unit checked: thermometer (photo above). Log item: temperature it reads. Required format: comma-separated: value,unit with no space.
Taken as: 74,°C
